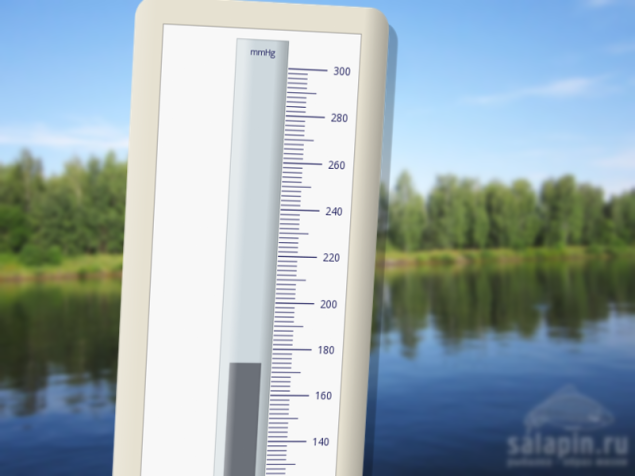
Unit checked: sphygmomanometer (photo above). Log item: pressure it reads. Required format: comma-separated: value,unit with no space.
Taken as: 174,mmHg
